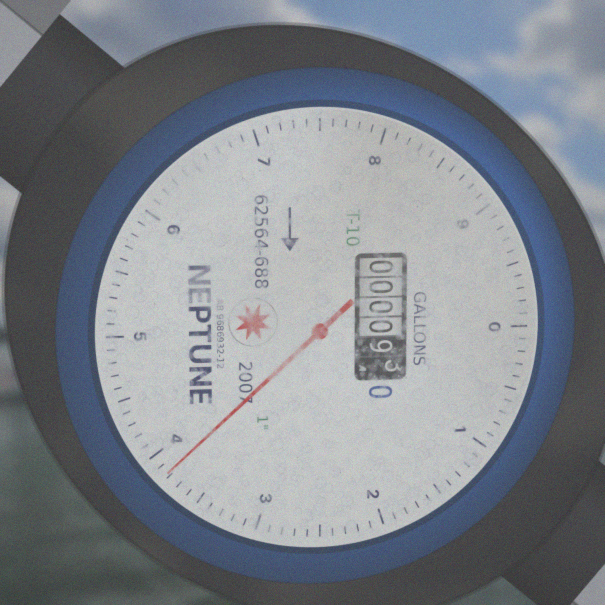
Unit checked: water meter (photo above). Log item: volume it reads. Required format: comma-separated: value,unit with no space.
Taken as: 933.8,gal
